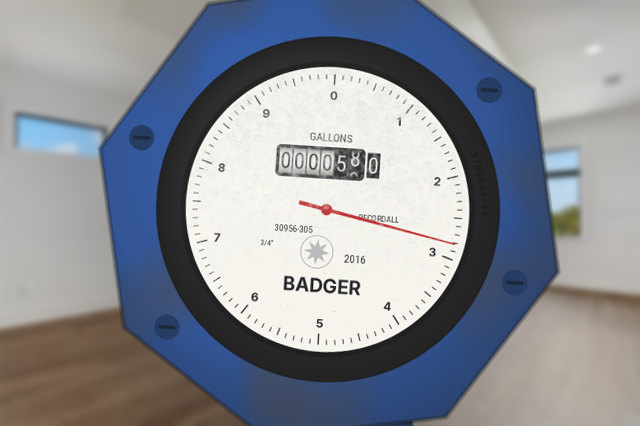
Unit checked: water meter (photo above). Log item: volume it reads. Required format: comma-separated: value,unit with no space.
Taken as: 582.8,gal
